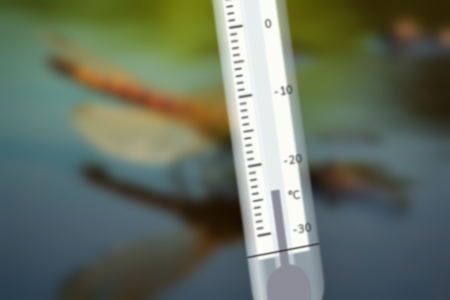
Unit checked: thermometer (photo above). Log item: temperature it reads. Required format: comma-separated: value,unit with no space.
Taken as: -24,°C
